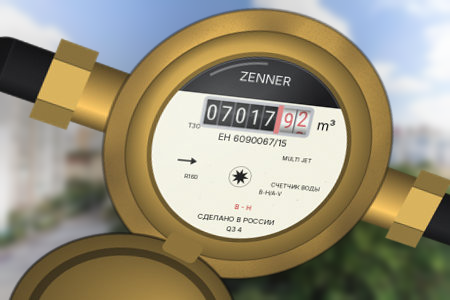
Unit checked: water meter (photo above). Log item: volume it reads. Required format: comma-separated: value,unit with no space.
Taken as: 7017.92,m³
